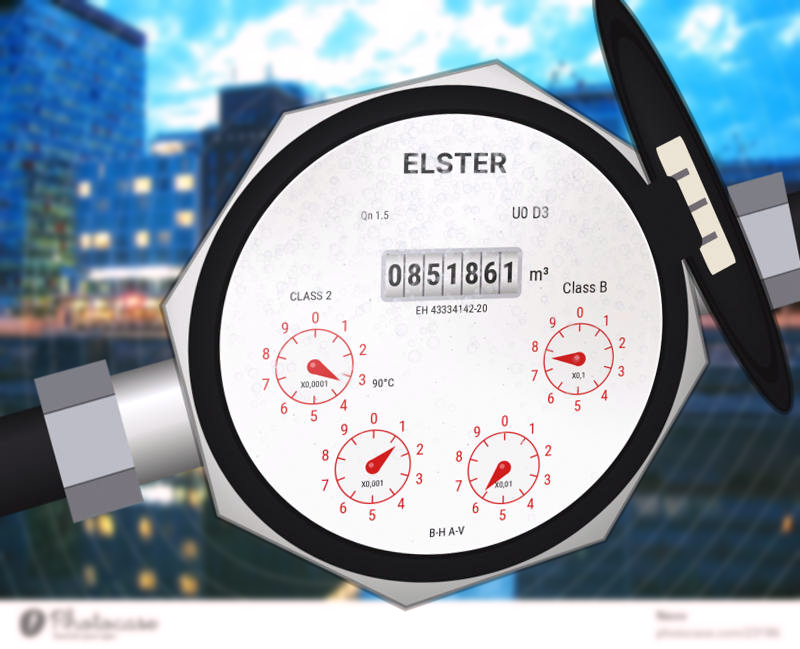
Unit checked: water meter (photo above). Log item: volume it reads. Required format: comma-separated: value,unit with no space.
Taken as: 851861.7613,m³
